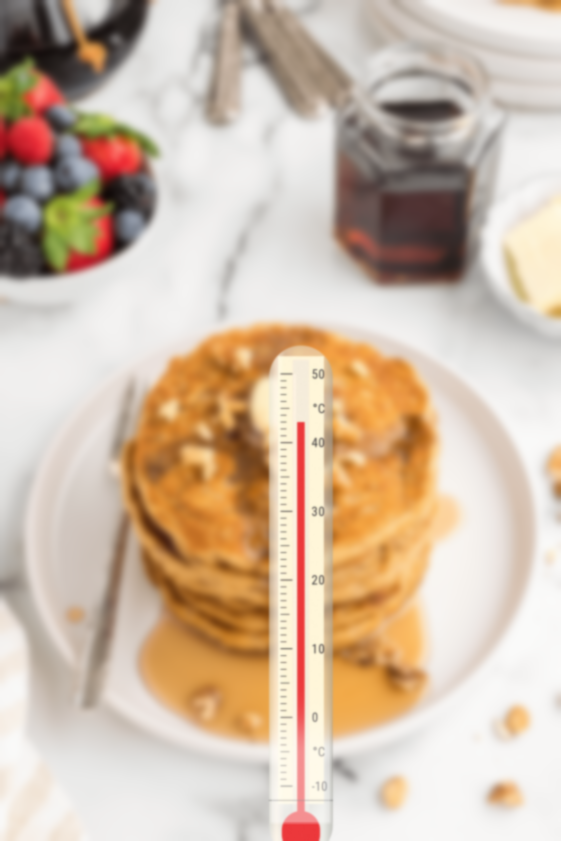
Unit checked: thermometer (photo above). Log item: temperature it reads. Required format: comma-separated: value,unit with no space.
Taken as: 43,°C
